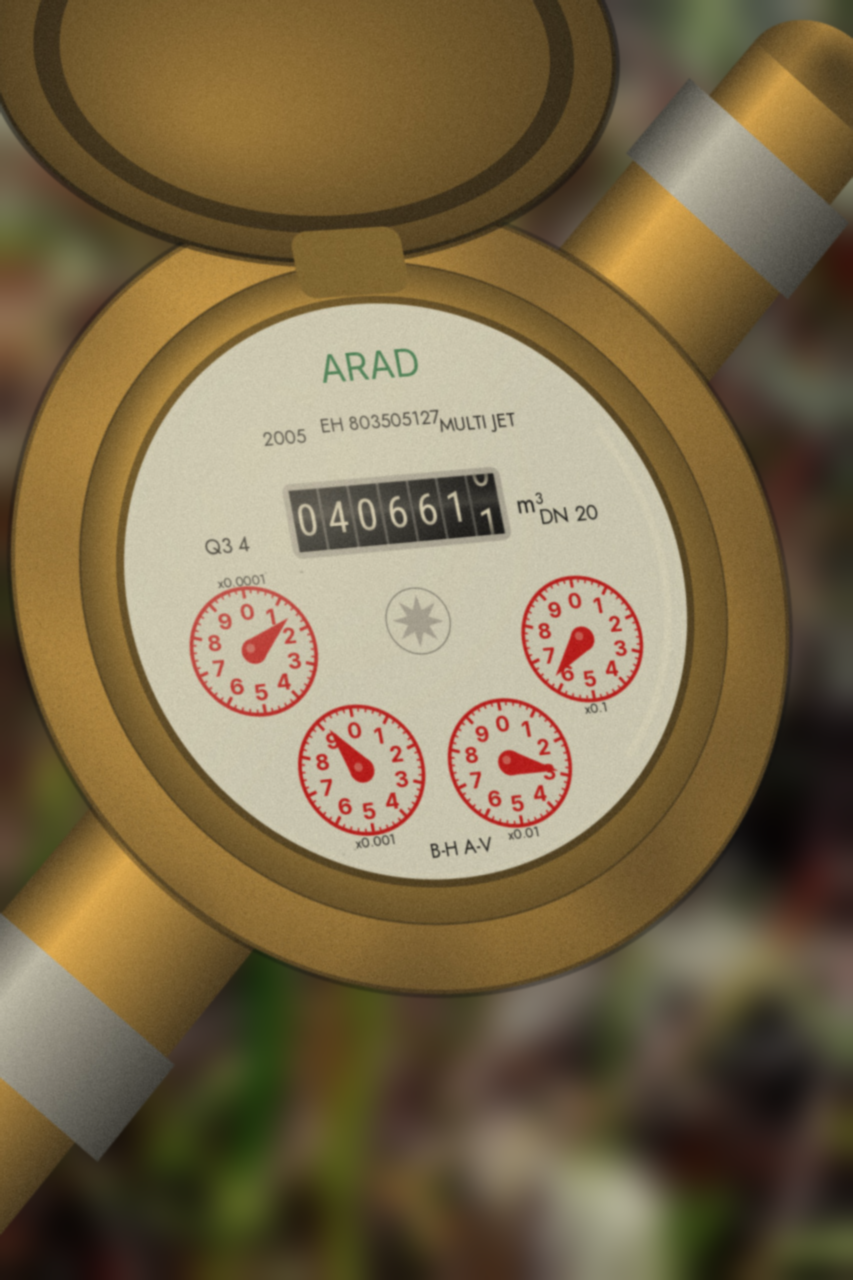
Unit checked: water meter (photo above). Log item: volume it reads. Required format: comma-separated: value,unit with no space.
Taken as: 406610.6291,m³
